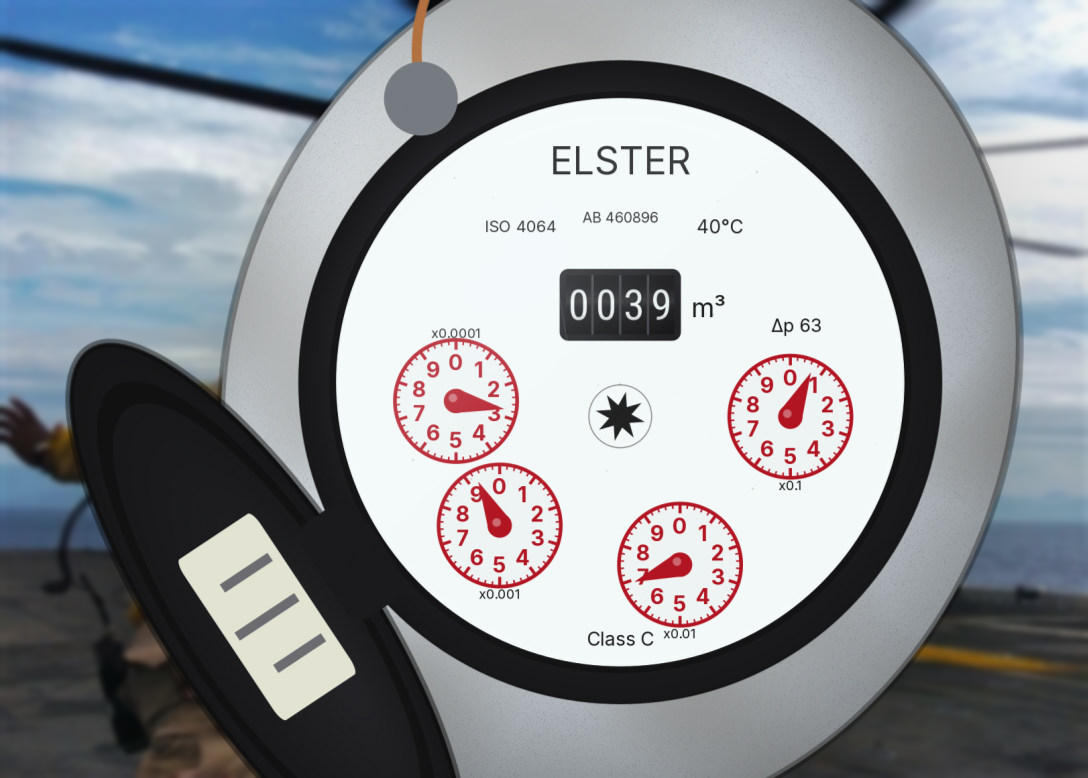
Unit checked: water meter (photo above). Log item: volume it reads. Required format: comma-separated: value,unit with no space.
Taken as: 39.0692,m³
